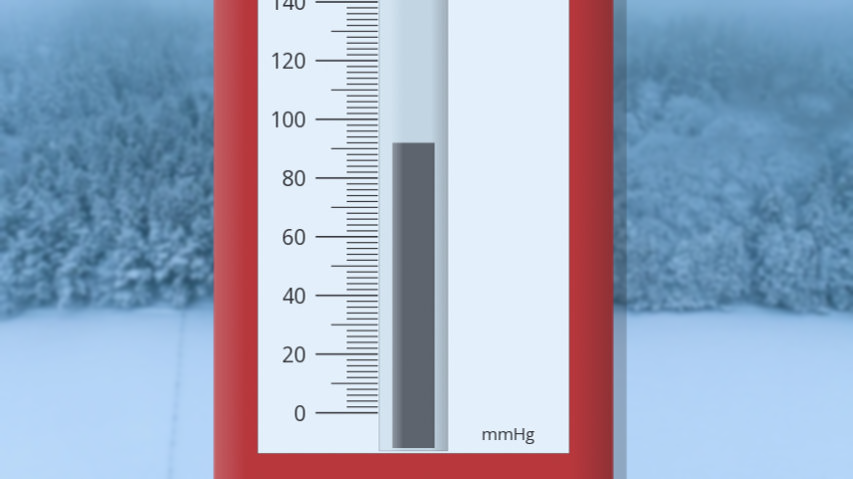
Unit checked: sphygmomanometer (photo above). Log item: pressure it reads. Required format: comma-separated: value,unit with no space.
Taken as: 92,mmHg
